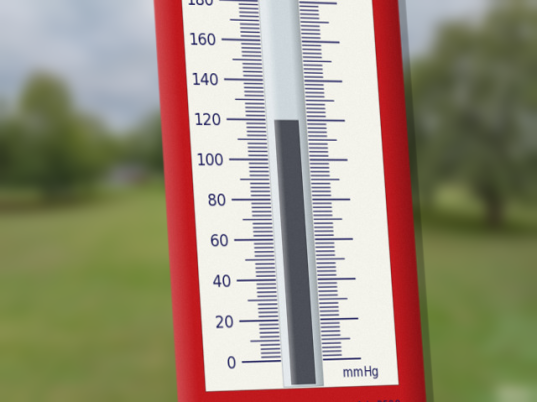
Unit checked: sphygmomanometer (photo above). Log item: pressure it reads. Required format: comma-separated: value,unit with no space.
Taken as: 120,mmHg
